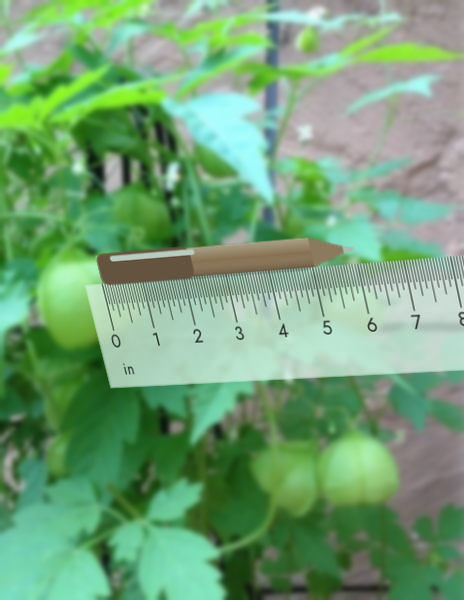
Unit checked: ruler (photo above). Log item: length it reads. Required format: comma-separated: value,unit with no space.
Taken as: 6,in
